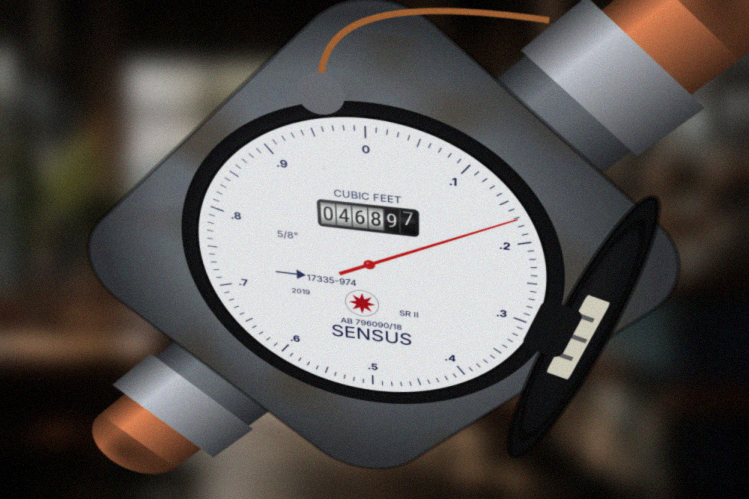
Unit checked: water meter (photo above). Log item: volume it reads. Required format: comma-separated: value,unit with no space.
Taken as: 46897.17,ft³
